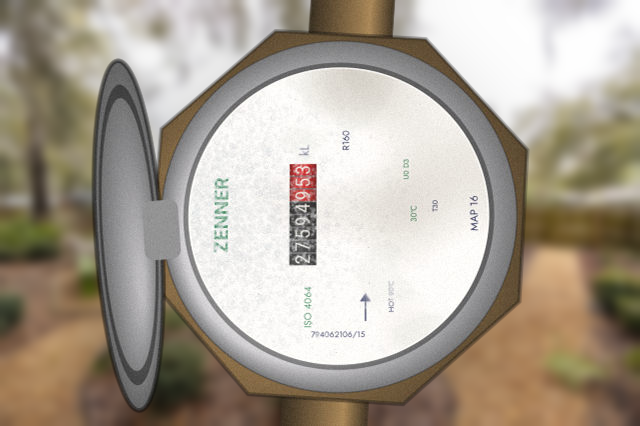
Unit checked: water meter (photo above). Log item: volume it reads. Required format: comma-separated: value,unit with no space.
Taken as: 27594.953,kL
